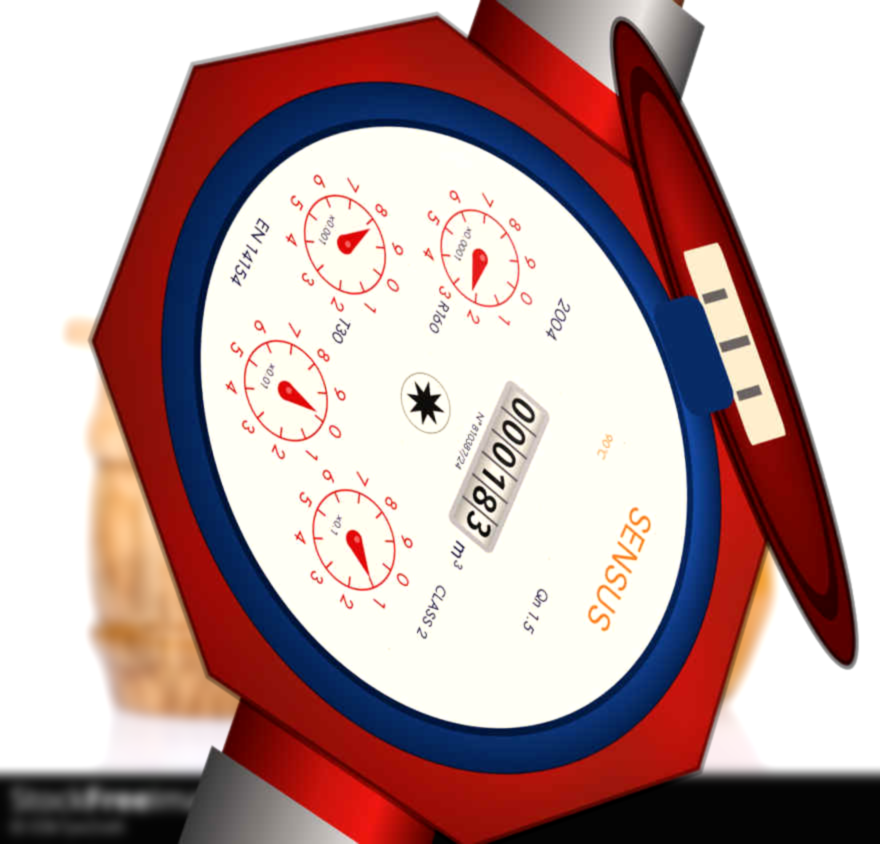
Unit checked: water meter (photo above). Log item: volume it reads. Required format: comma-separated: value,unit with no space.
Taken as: 183.0982,m³
